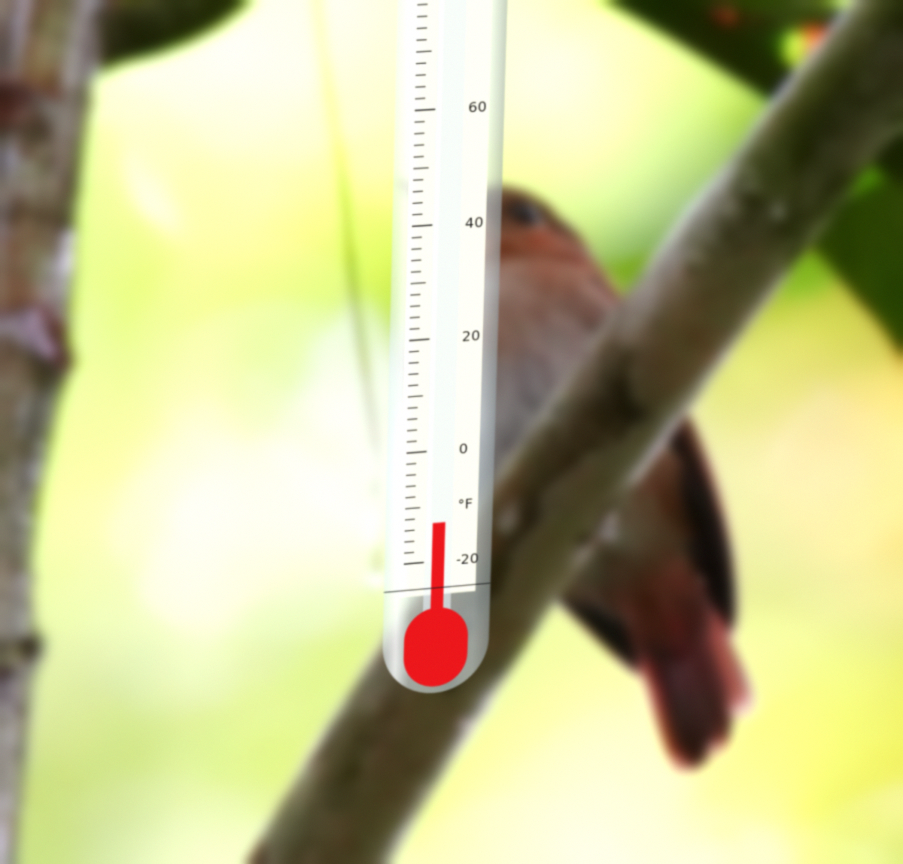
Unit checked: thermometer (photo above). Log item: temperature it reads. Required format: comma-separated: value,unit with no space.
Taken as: -13,°F
